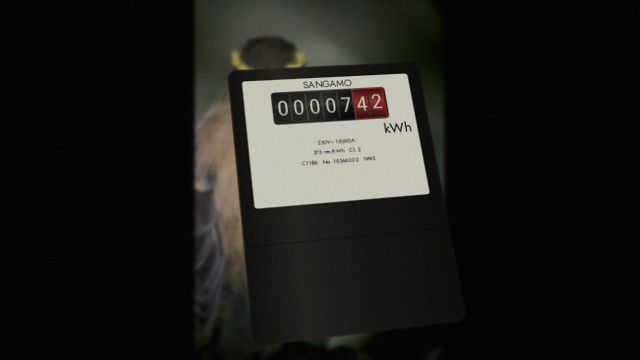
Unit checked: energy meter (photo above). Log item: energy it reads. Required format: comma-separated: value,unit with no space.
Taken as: 7.42,kWh
